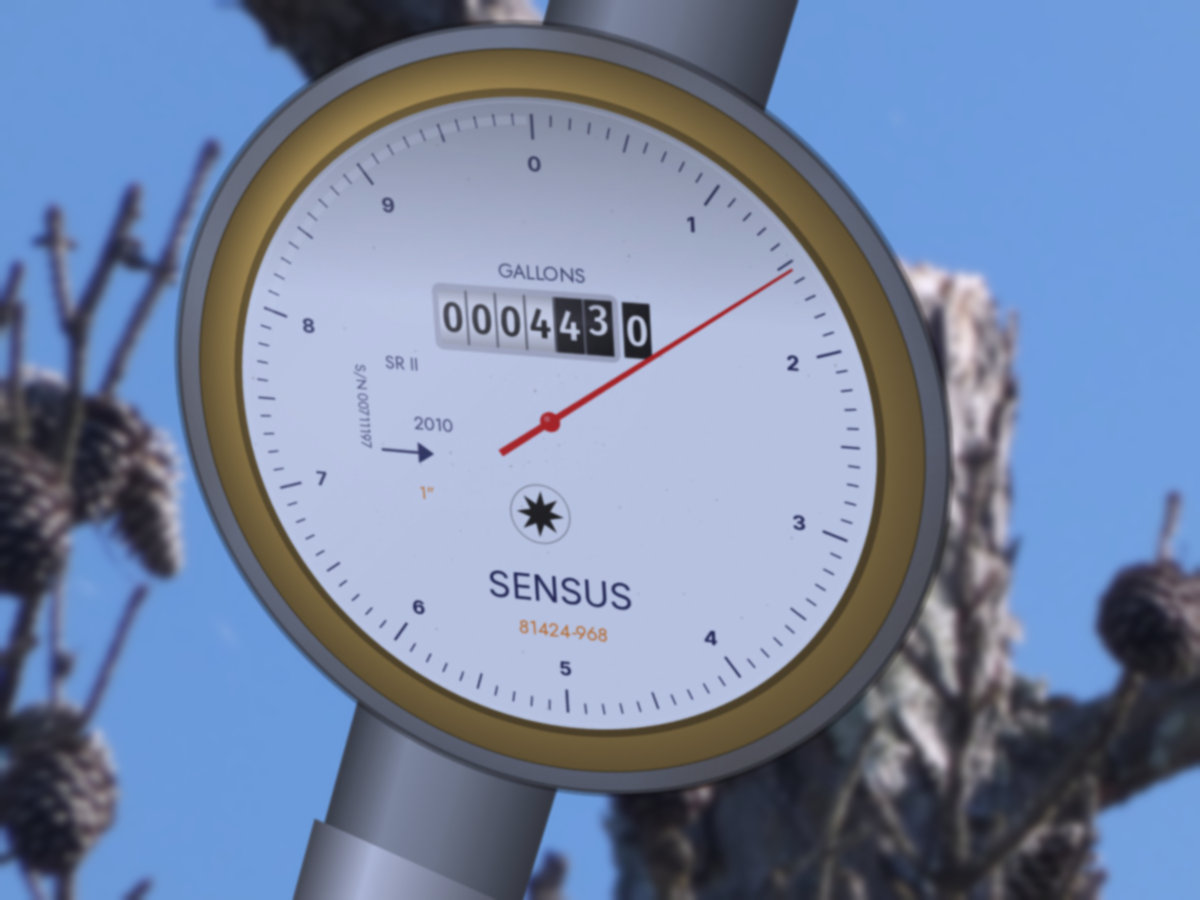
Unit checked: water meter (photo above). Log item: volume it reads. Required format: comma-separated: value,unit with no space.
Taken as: 4431.5,gal
